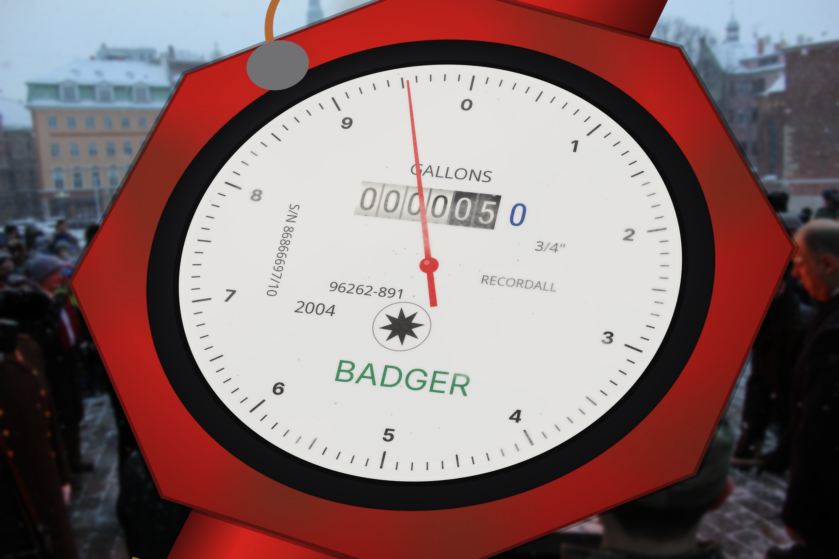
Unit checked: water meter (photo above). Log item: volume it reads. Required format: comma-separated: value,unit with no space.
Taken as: 49.5,gal
